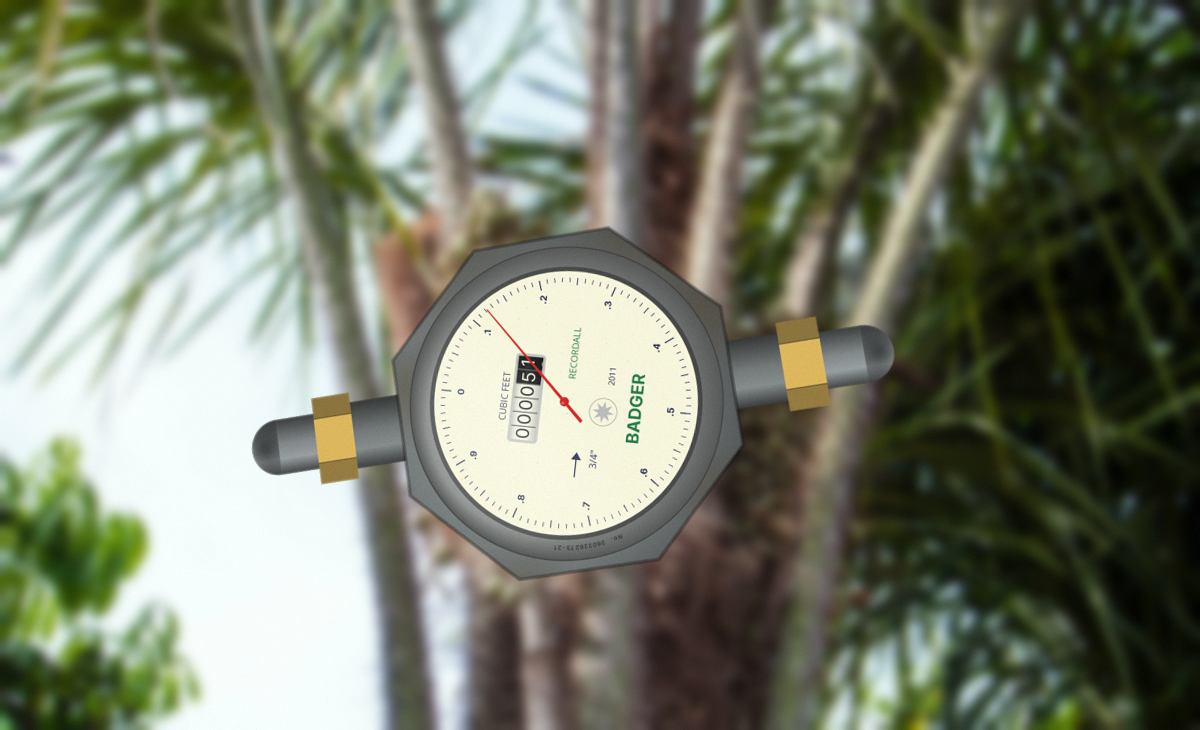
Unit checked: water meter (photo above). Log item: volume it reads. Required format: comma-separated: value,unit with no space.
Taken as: 51.12,ft³
